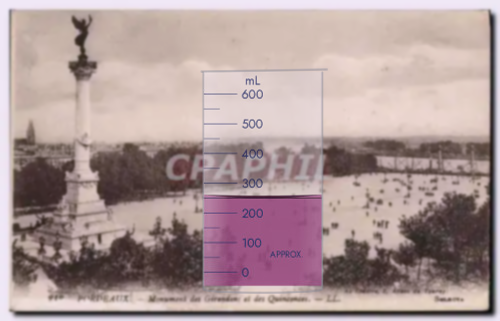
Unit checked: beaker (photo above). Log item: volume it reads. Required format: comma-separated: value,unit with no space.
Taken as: 250,mL
